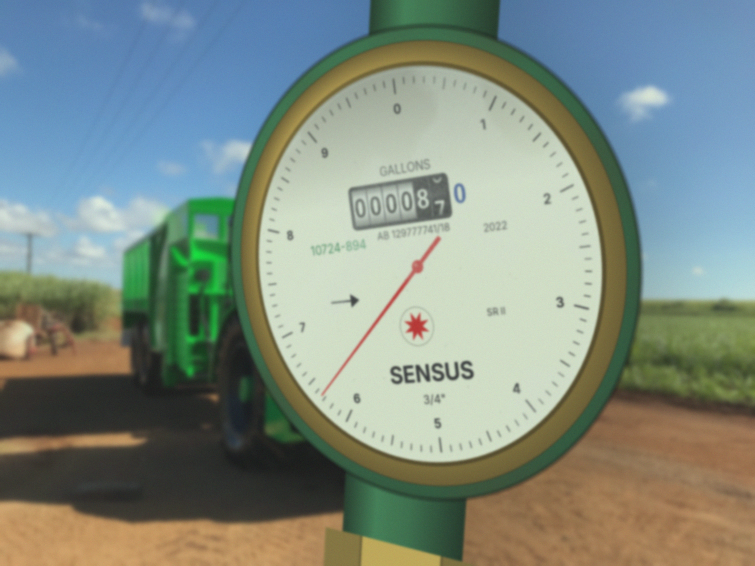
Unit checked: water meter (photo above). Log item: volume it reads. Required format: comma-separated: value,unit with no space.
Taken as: 866.3,gal
